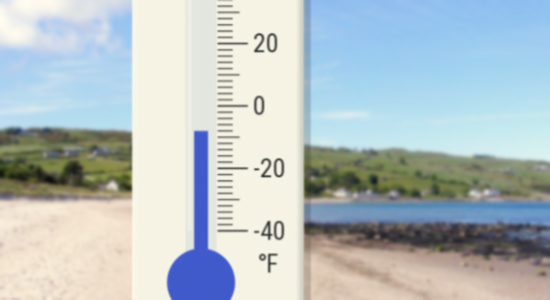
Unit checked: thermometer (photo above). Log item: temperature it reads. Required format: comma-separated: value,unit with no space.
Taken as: -8,°F
